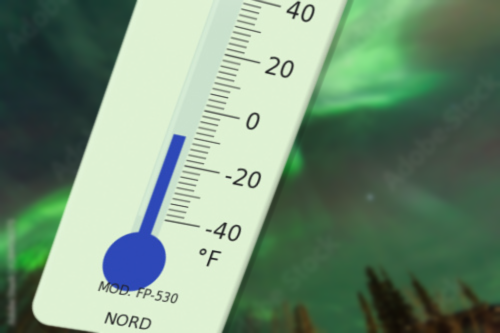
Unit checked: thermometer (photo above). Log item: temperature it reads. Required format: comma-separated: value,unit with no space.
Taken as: -10,°F
